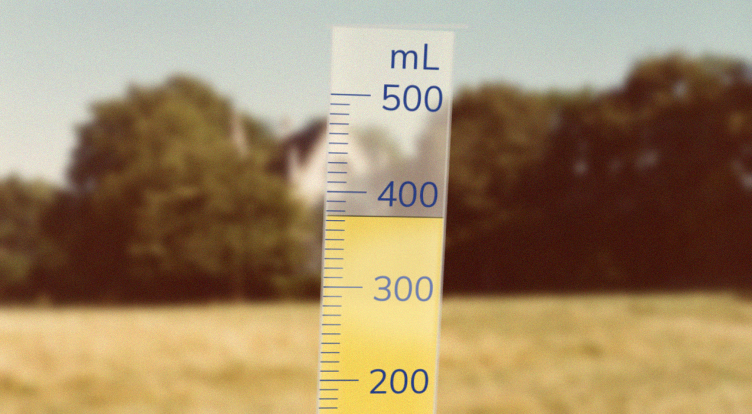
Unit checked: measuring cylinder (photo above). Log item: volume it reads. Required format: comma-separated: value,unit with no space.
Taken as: 375,mL
